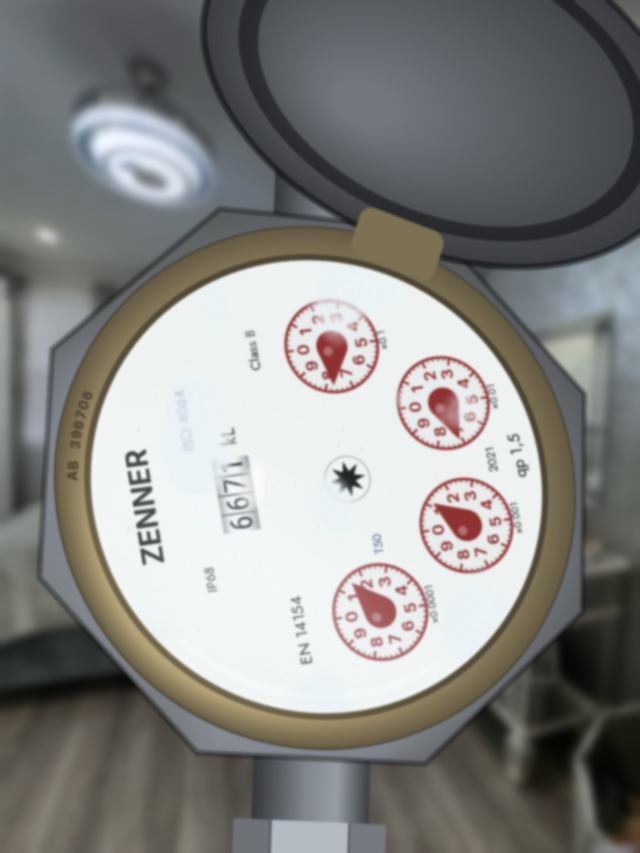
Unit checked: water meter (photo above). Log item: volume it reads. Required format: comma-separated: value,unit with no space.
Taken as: 6671.7711,kL
